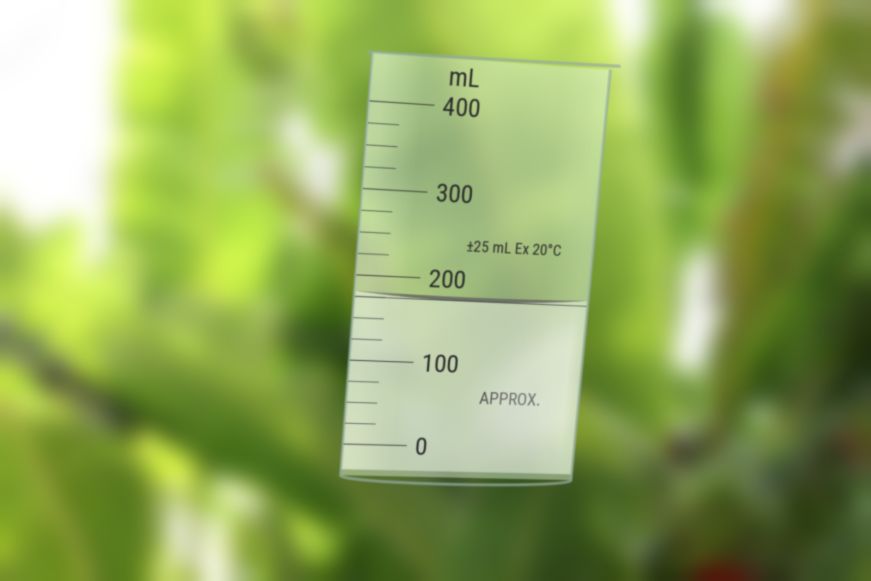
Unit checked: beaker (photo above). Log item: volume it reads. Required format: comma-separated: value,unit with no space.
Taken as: 175,mL
